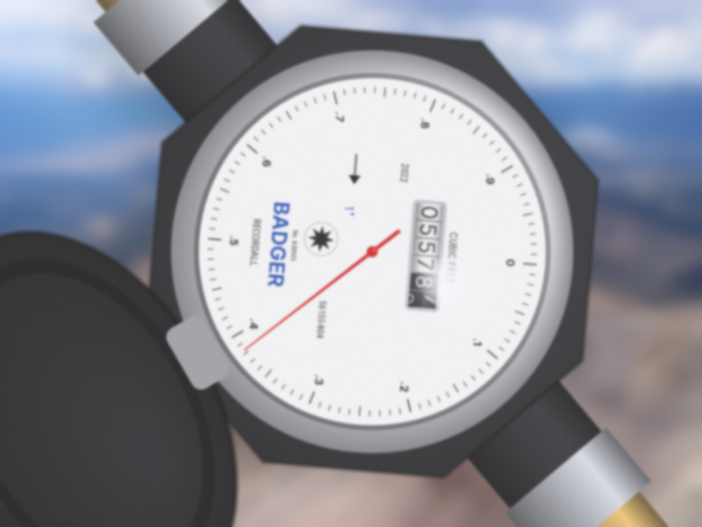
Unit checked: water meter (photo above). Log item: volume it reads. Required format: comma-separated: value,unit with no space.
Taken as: 55787.38,ft³
